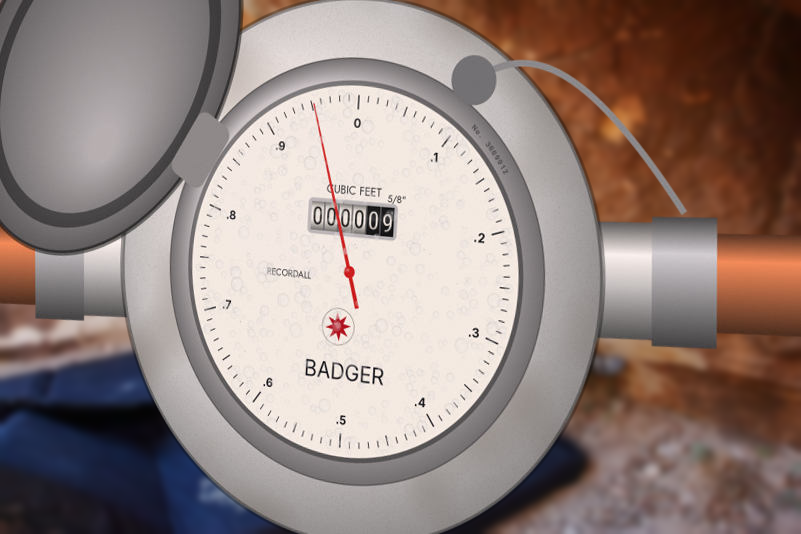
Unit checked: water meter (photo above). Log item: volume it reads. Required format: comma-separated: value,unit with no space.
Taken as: 8.95,ft³
